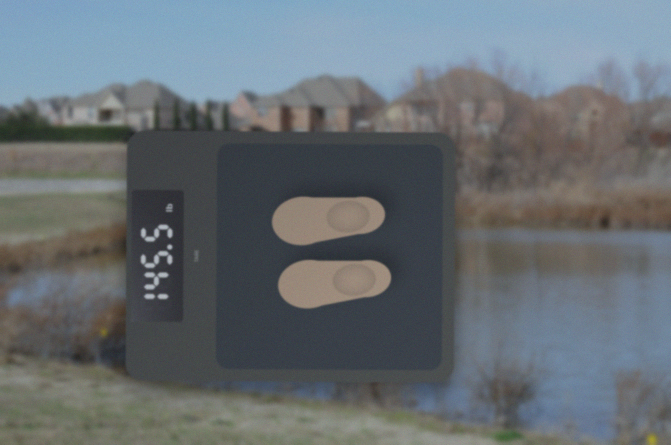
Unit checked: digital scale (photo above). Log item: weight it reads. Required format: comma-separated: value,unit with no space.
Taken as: 145.5,lb
